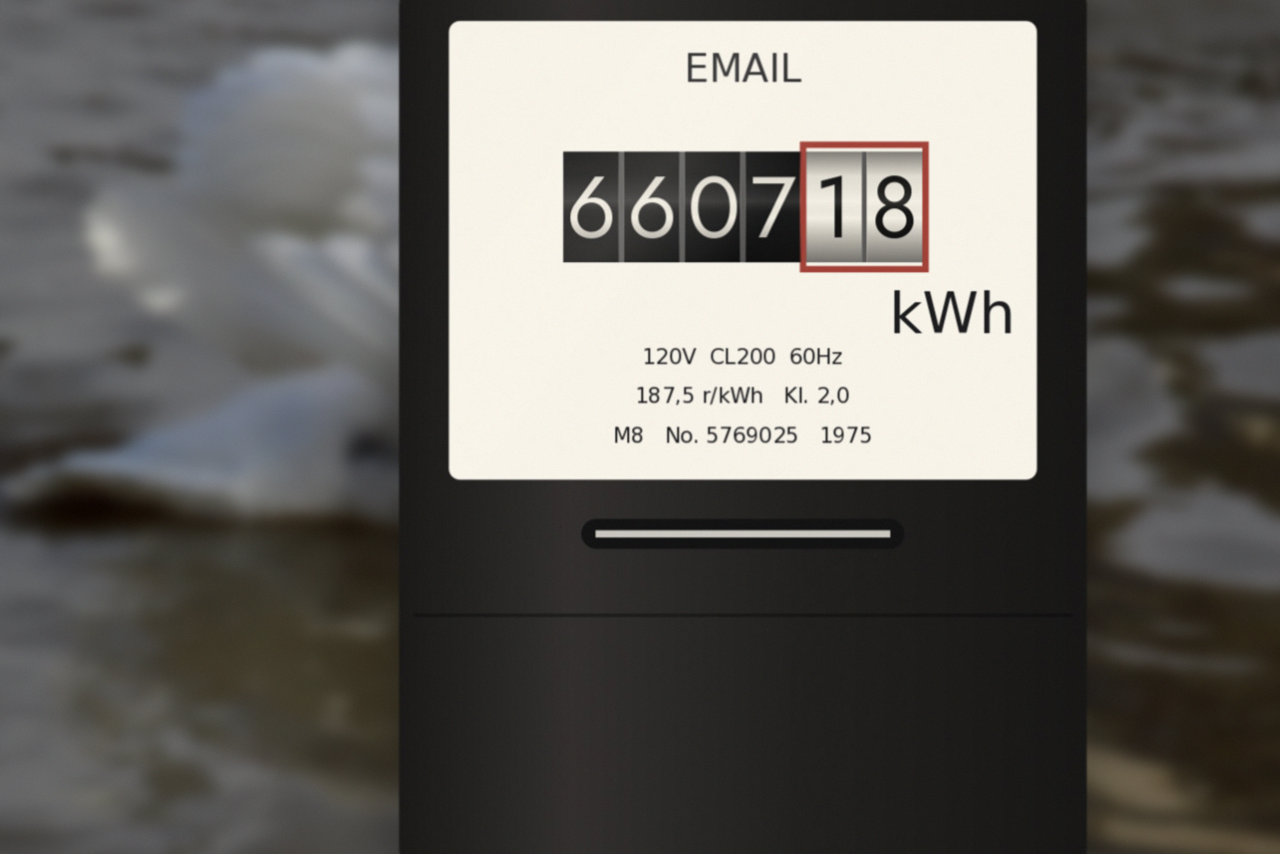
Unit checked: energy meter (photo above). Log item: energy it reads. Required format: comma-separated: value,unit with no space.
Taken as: 6607.18,kWh
